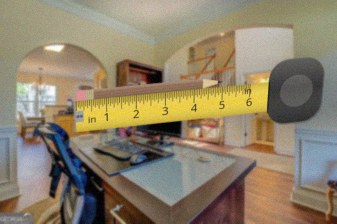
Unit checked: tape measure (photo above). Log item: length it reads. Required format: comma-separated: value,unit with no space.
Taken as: 5,in
